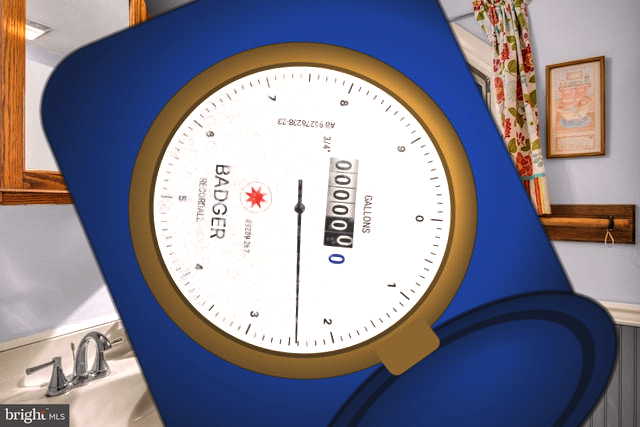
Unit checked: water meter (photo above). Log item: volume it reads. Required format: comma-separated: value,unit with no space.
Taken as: 2.4,gal
